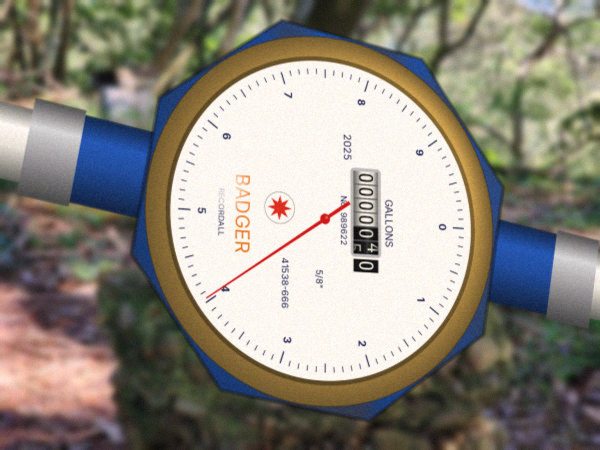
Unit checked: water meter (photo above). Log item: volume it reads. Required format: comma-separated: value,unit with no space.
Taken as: 44.0,gal
